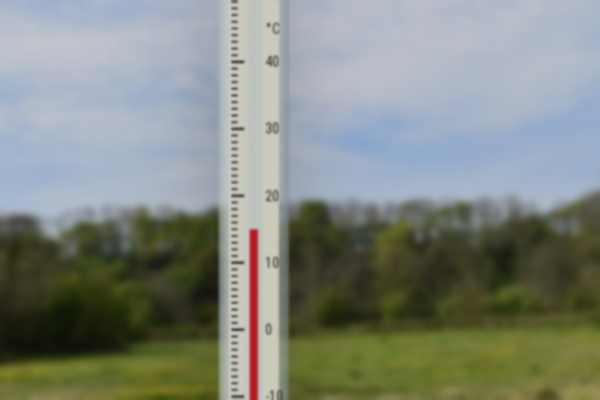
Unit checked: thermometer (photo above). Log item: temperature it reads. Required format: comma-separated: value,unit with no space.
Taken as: 15,°C
